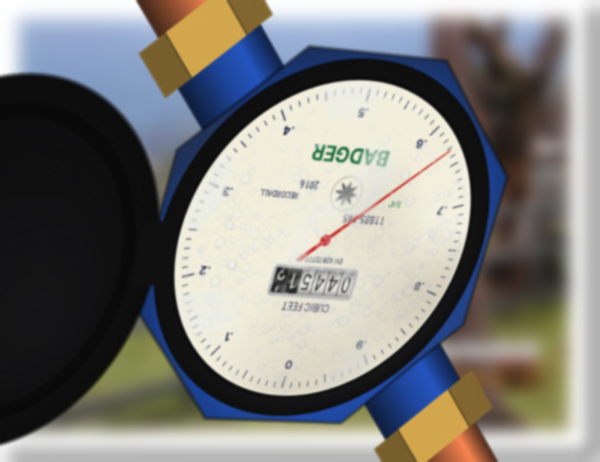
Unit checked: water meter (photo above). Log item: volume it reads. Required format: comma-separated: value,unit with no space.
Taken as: 44511.63,ft³
